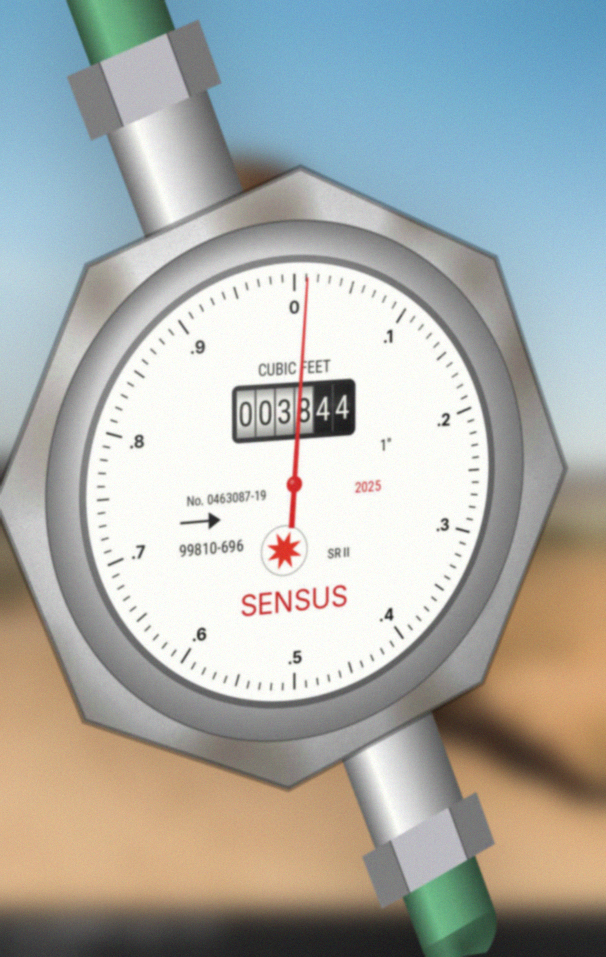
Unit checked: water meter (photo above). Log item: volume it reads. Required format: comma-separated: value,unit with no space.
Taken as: 3844.01,ft³
